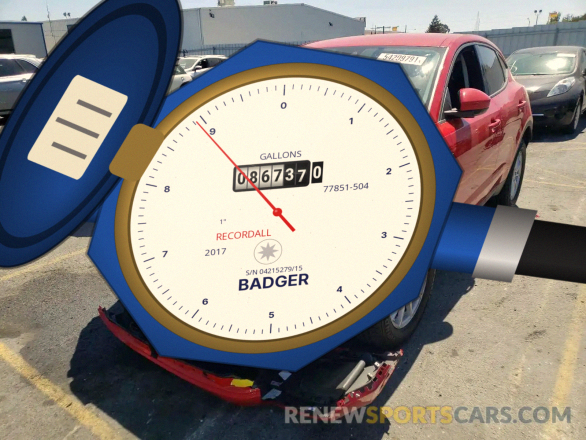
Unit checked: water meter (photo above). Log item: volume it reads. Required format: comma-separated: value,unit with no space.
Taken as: 867368.9,gal
